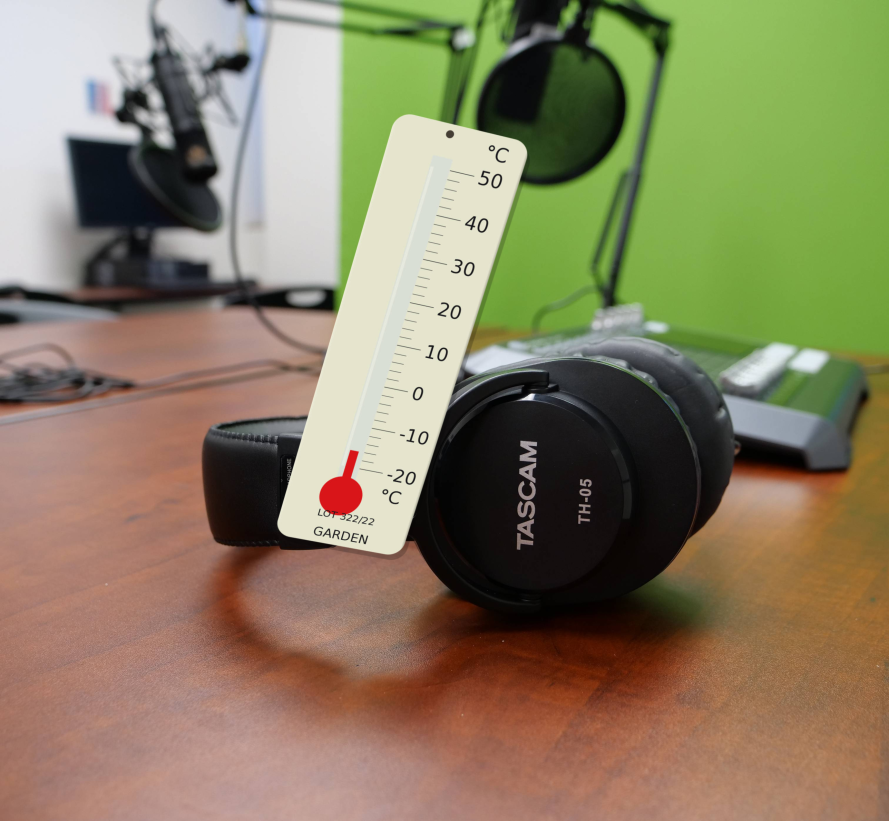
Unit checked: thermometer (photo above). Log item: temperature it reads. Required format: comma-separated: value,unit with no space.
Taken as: -16,°C
